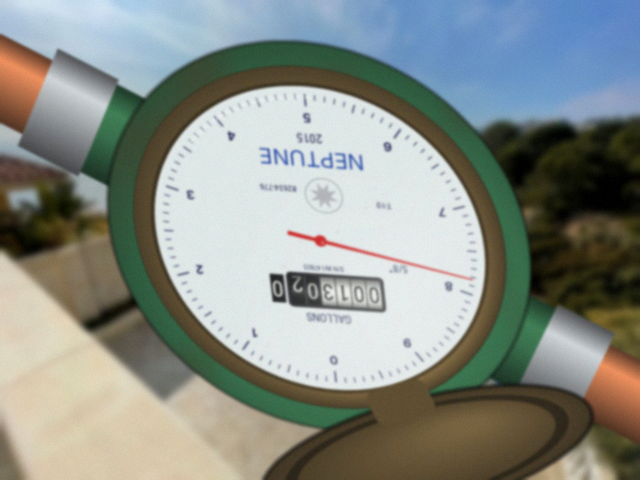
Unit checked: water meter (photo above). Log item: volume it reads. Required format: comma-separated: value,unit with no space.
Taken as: 13017.8,gal
